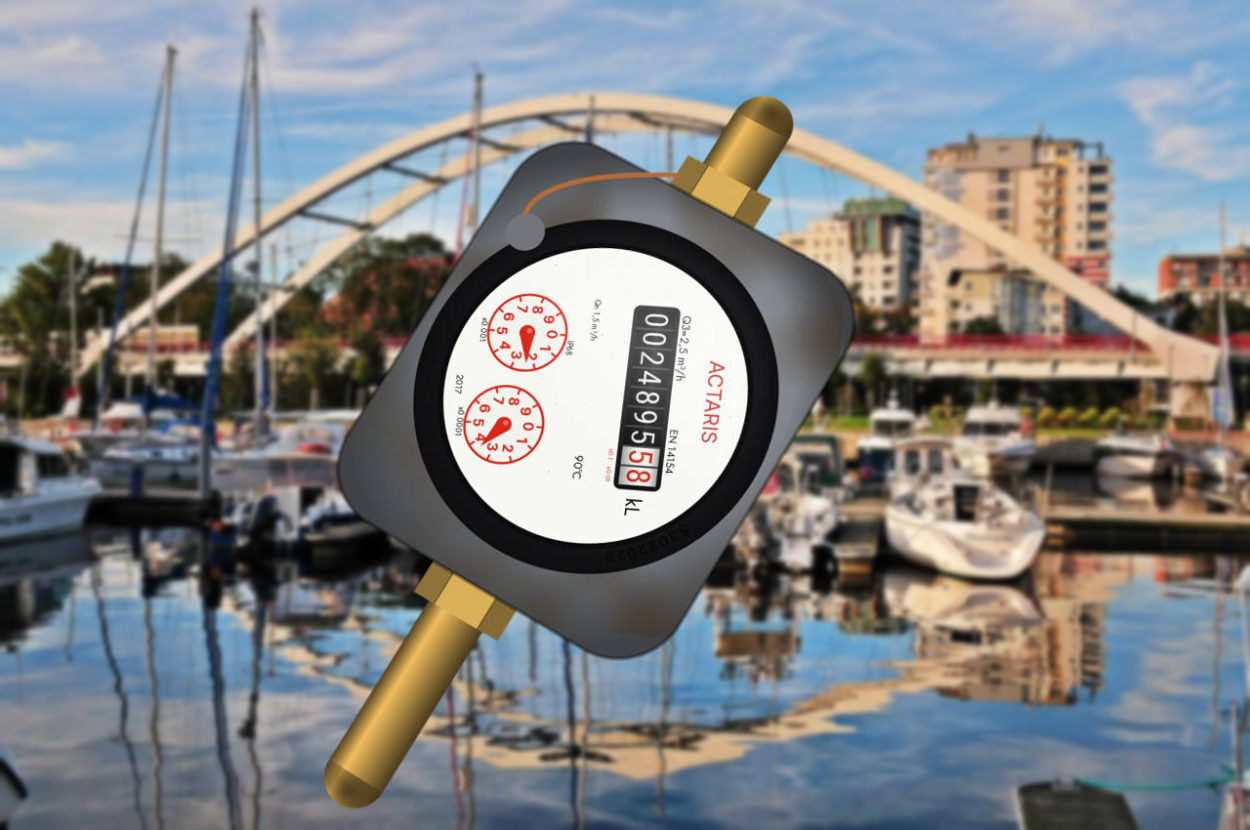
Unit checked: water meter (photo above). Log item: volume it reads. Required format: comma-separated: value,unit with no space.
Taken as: 24895.5823,kL
